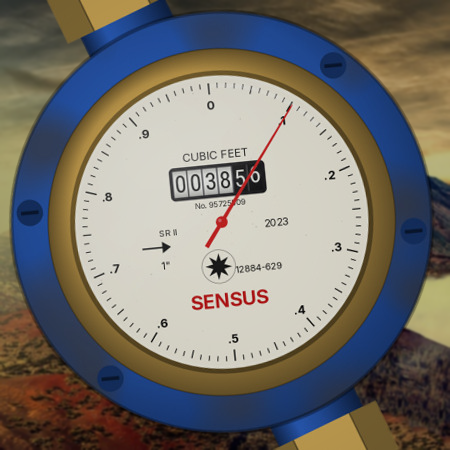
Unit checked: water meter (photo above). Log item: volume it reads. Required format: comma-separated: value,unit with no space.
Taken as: 3856.10,ft³
